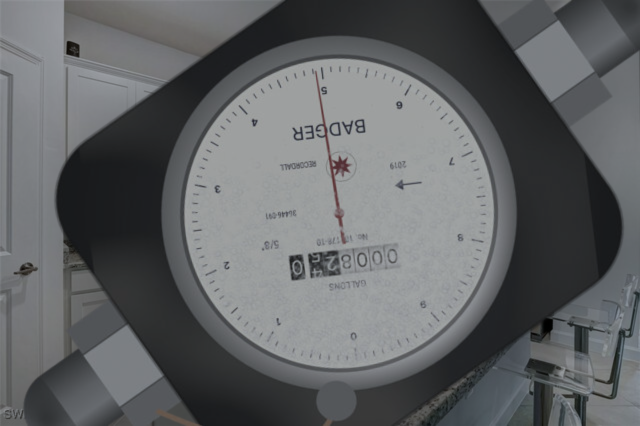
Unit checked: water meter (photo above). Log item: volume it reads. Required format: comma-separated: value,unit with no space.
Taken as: 8244.9,gal
